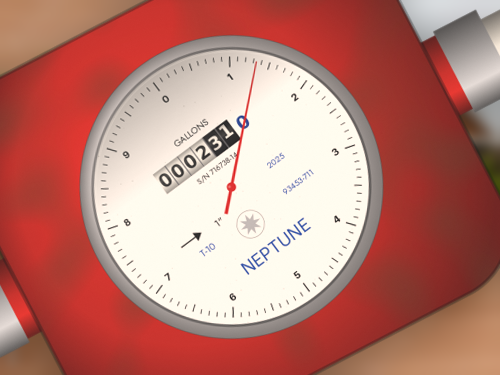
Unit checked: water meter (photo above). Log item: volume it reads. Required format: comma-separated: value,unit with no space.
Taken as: 2311.3,gal
